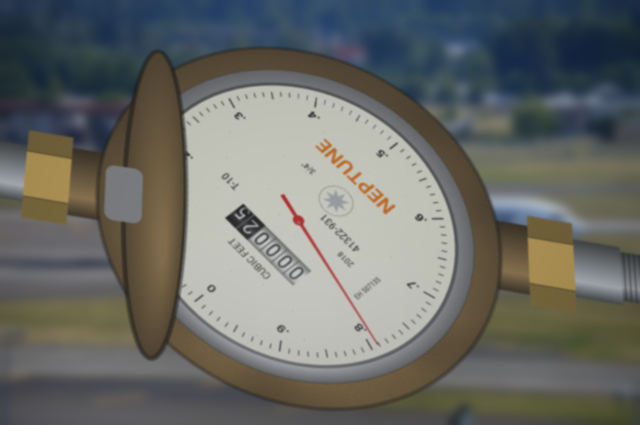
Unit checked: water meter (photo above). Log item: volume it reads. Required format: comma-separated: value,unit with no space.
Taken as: 24.79,ft³
